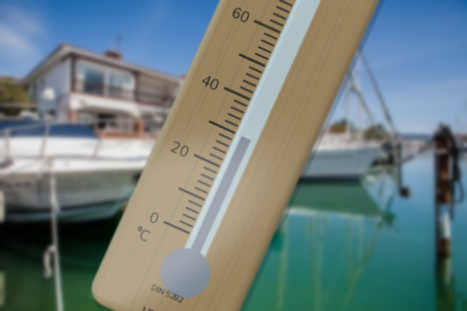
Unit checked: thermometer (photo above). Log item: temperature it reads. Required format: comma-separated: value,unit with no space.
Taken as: 30,°C
